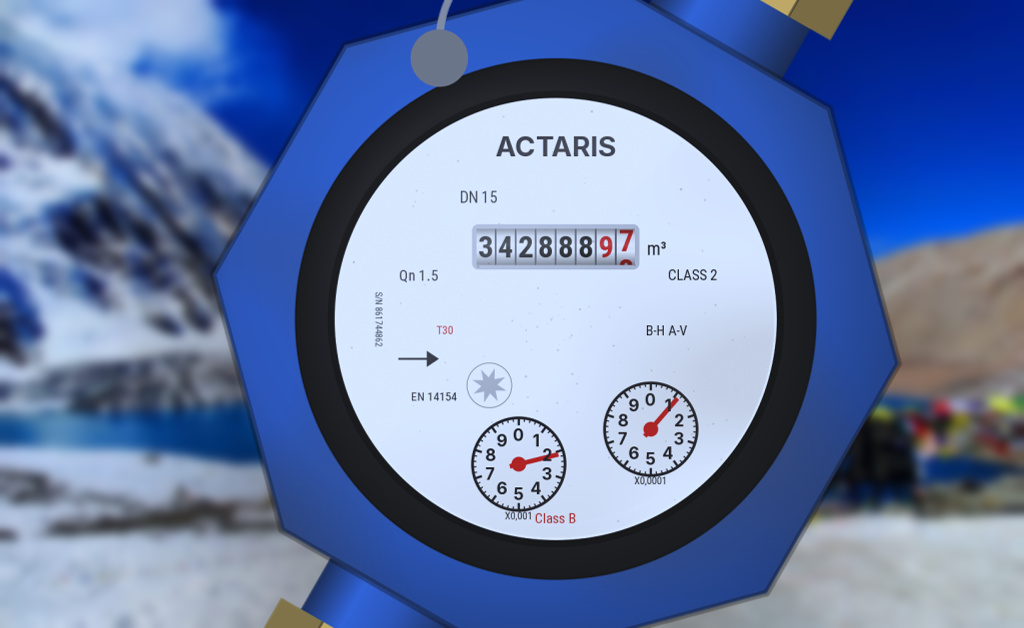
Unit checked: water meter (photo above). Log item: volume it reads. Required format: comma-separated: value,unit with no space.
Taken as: 342888.9721,m³
